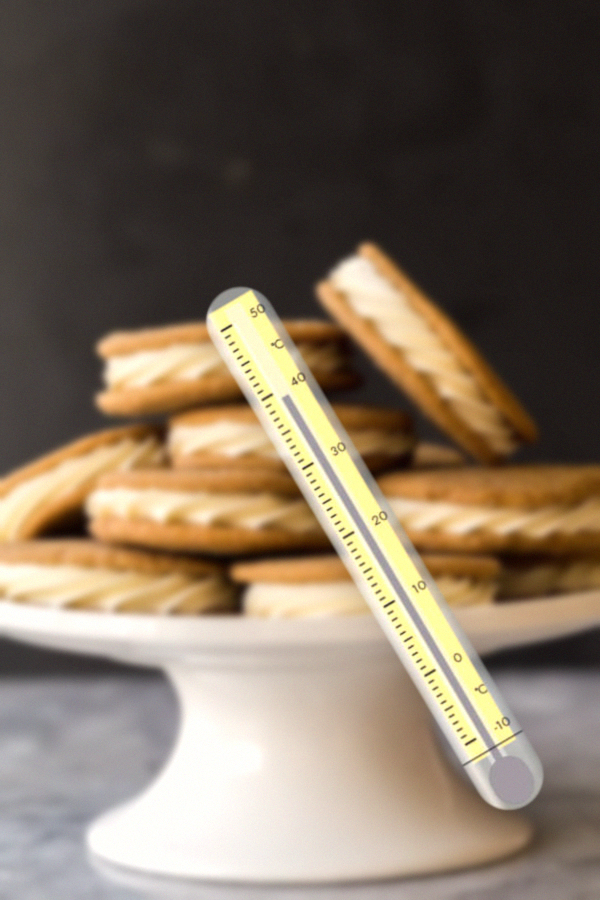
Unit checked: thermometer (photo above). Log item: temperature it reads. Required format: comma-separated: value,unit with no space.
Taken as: 39,°C
